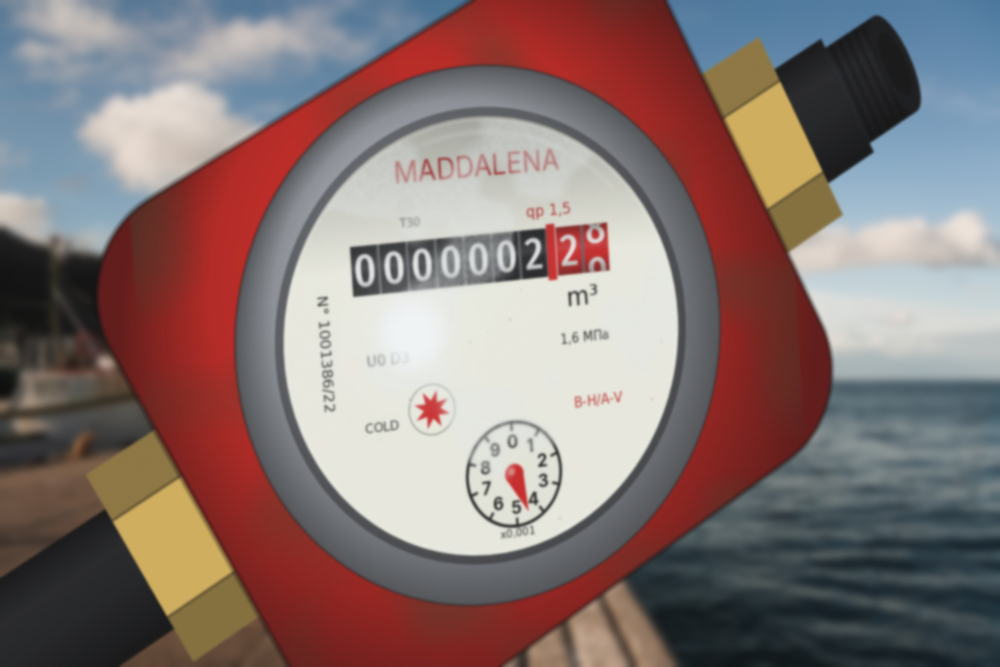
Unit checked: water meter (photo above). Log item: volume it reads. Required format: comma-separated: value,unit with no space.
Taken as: 2.284,m³
